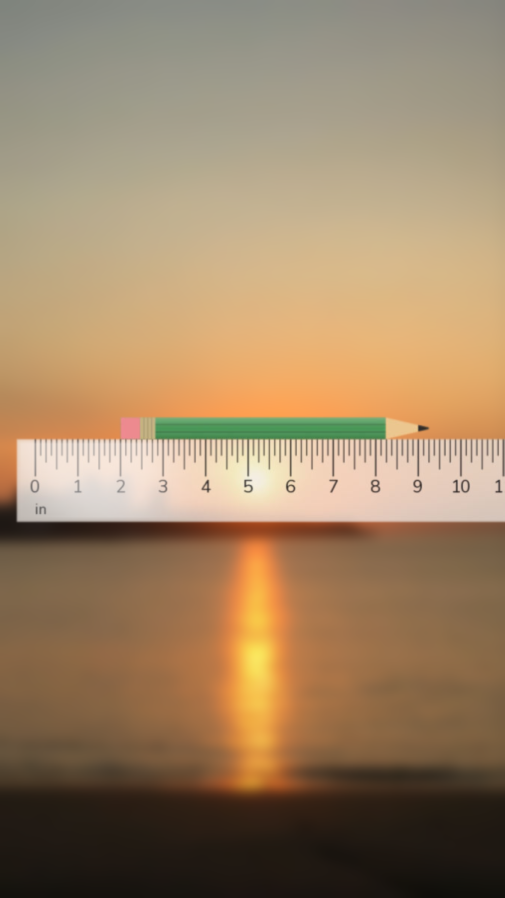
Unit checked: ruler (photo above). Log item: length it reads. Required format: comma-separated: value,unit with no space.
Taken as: 7.25,in
